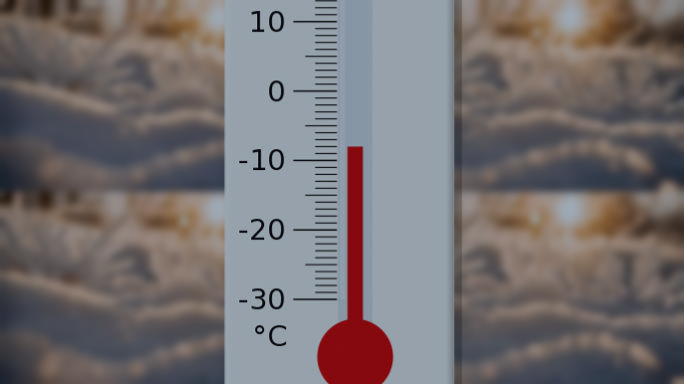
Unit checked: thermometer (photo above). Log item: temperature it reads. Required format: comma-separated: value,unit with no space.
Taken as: -8,°C
